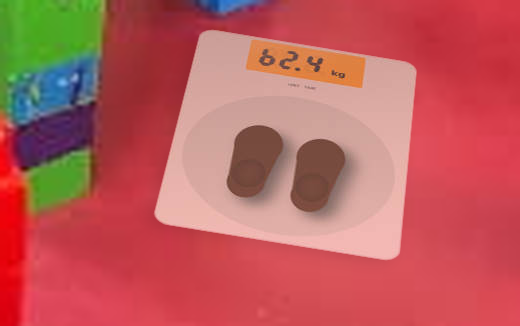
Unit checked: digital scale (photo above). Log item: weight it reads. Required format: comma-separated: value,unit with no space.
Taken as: 62.4,kg
